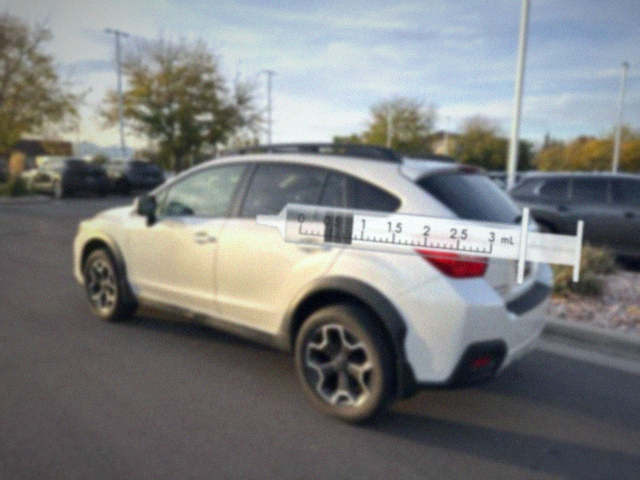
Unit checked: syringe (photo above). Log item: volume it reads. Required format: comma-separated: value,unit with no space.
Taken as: 0.4,mL
